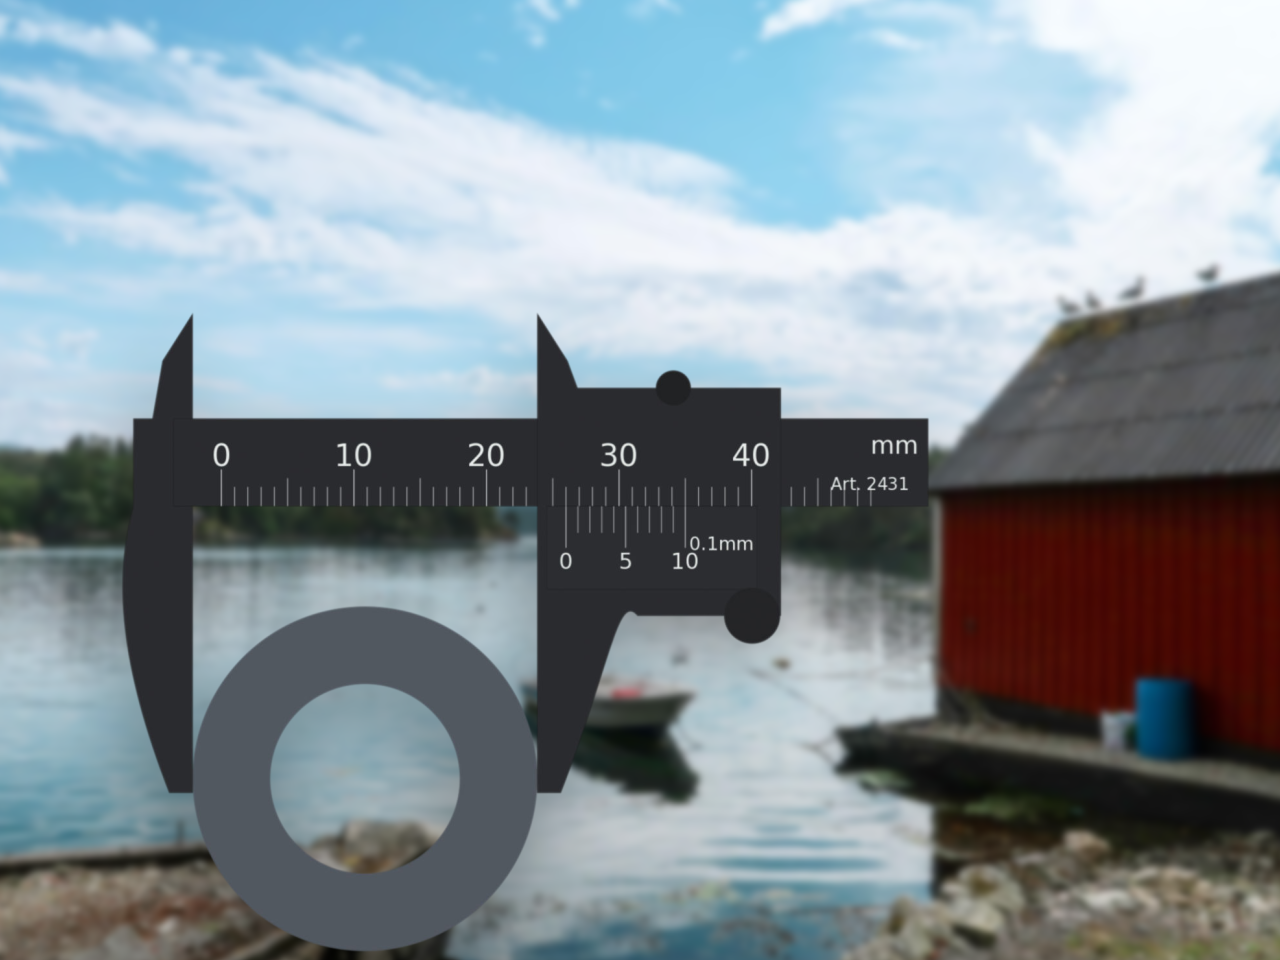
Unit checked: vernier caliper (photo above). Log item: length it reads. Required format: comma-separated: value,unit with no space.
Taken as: 26.0,mm
